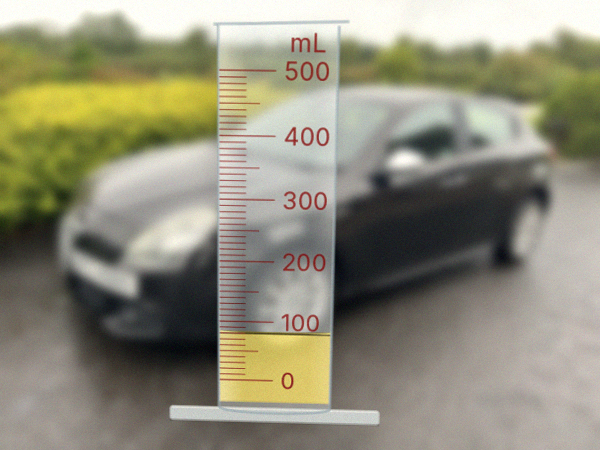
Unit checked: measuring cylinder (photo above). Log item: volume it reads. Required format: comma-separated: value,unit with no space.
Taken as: 80,mL
